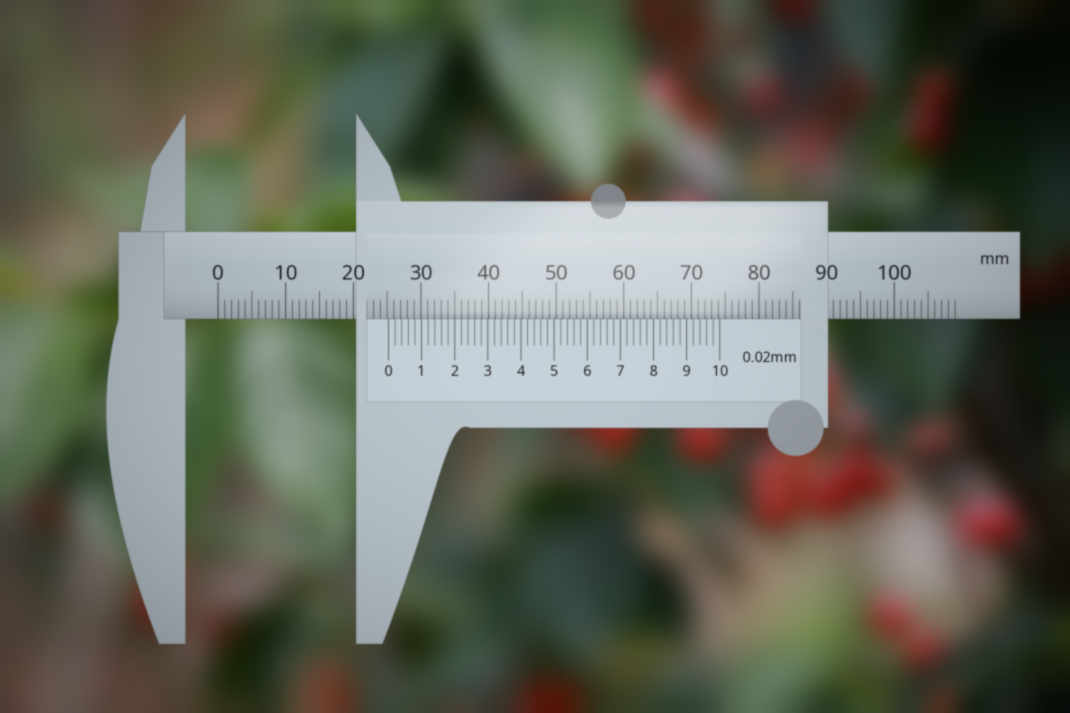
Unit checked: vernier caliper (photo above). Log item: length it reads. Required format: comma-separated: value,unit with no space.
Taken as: 25.2,mm
